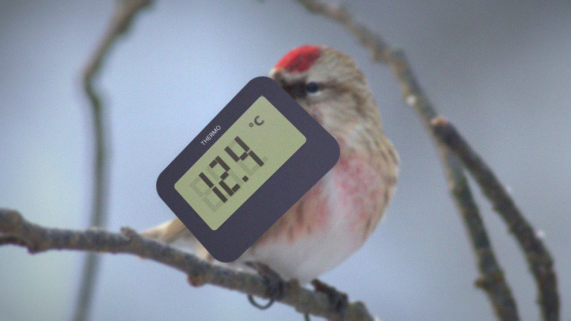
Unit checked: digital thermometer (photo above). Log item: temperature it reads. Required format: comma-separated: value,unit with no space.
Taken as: 12.4,°C
